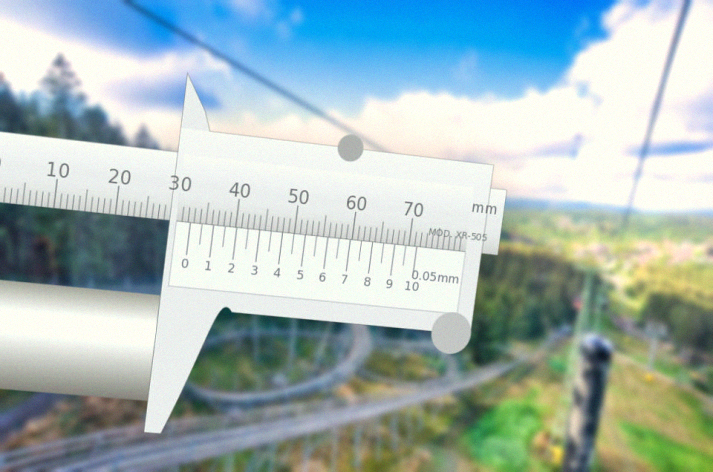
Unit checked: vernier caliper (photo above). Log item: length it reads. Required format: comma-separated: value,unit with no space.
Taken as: 32.4,mm
